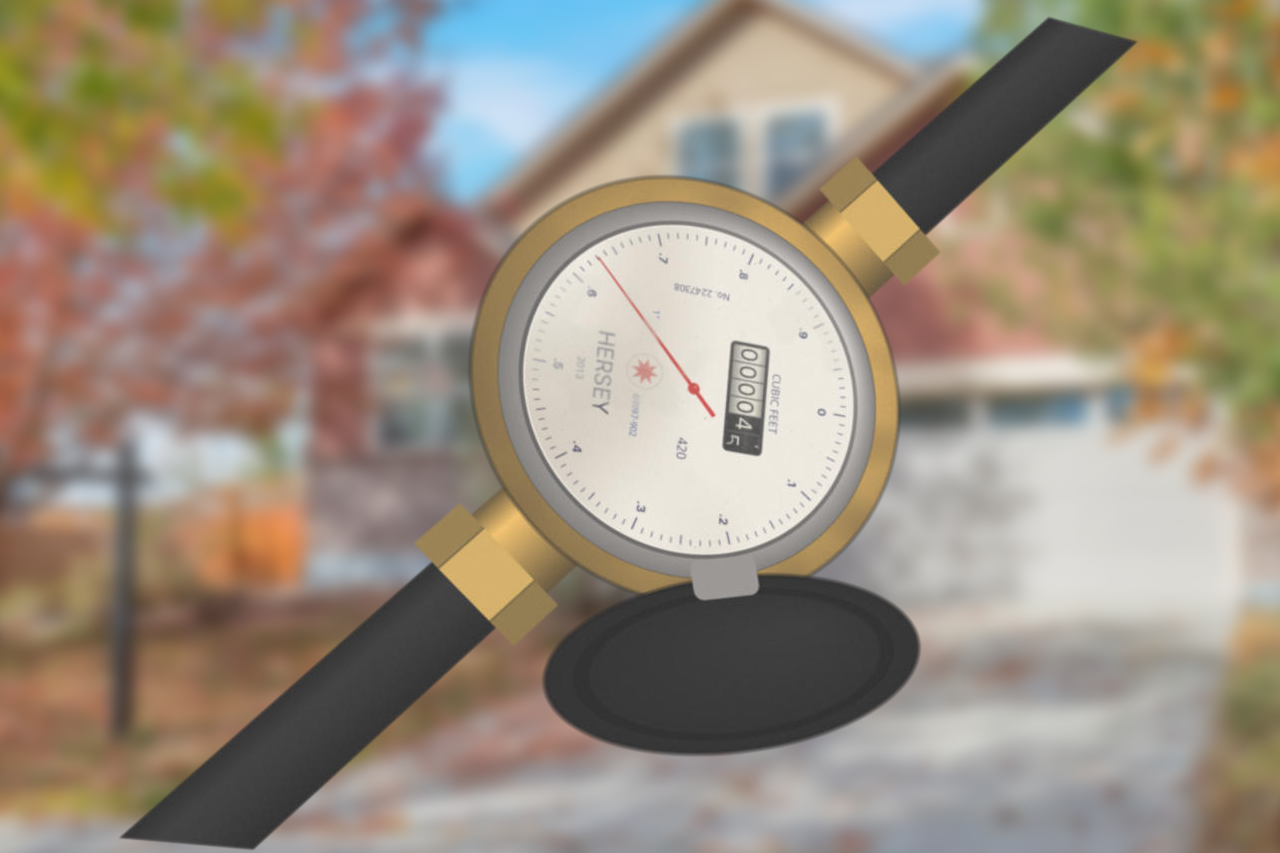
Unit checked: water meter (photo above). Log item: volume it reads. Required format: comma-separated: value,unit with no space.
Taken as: 44.63,ft³
